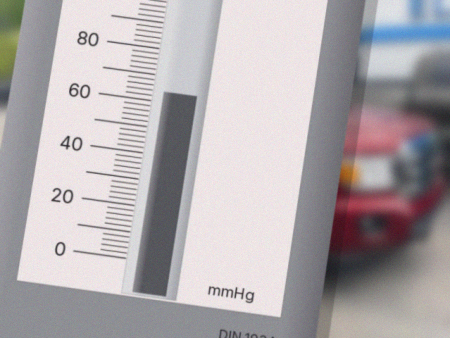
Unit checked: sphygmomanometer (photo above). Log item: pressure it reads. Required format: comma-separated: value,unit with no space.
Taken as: 64,mmHg
